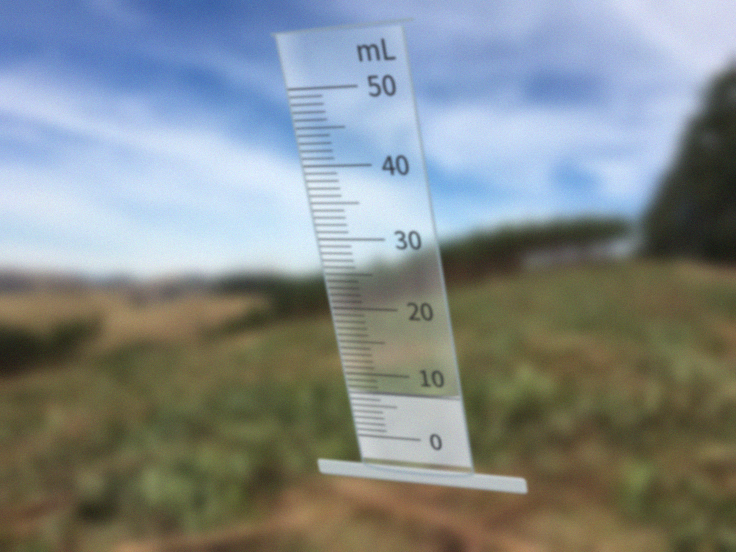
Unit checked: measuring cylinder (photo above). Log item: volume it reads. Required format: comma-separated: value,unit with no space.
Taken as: 7,mL
